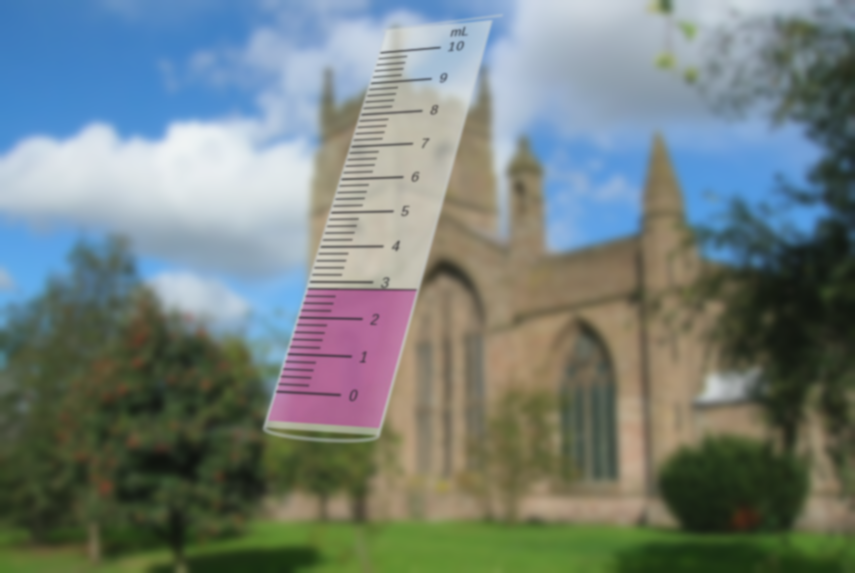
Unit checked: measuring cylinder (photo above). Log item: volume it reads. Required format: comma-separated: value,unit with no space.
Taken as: 2.8,mL
